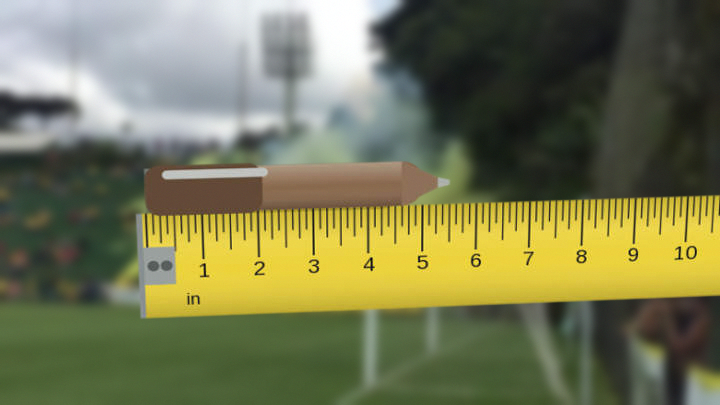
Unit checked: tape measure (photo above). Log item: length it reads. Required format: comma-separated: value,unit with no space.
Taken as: 5.5,in
